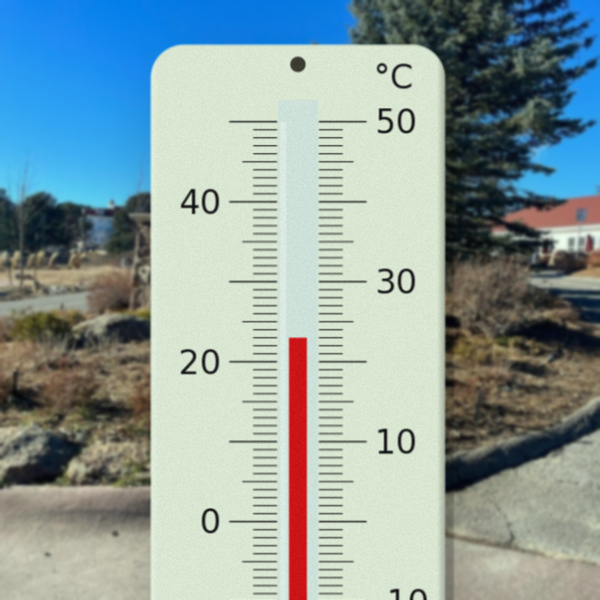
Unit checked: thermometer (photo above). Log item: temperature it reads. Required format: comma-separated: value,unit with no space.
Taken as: 23,°C
